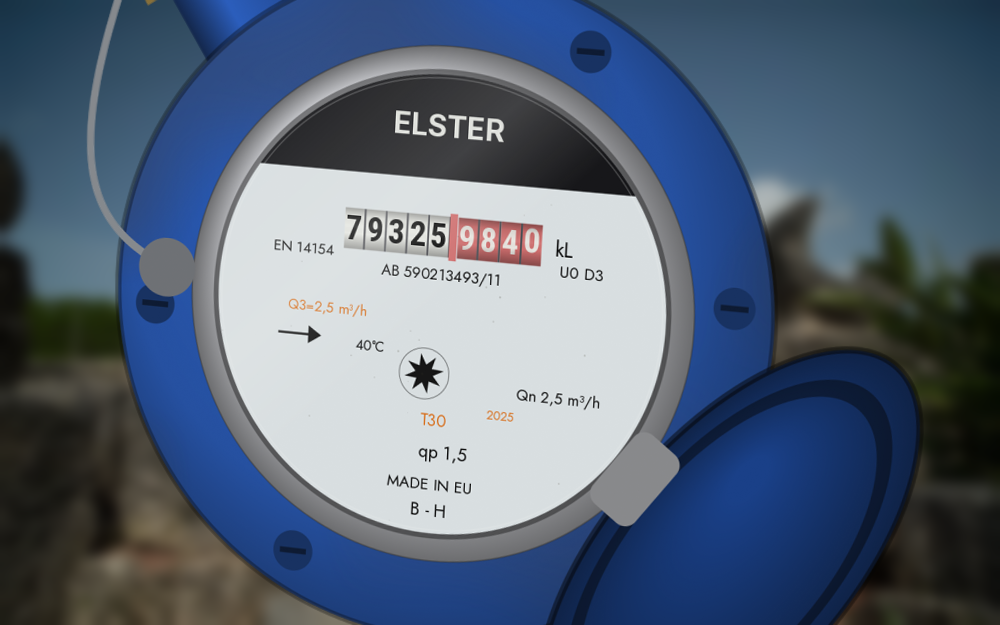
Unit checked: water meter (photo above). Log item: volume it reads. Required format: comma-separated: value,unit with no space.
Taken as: 79325.9840,kL
